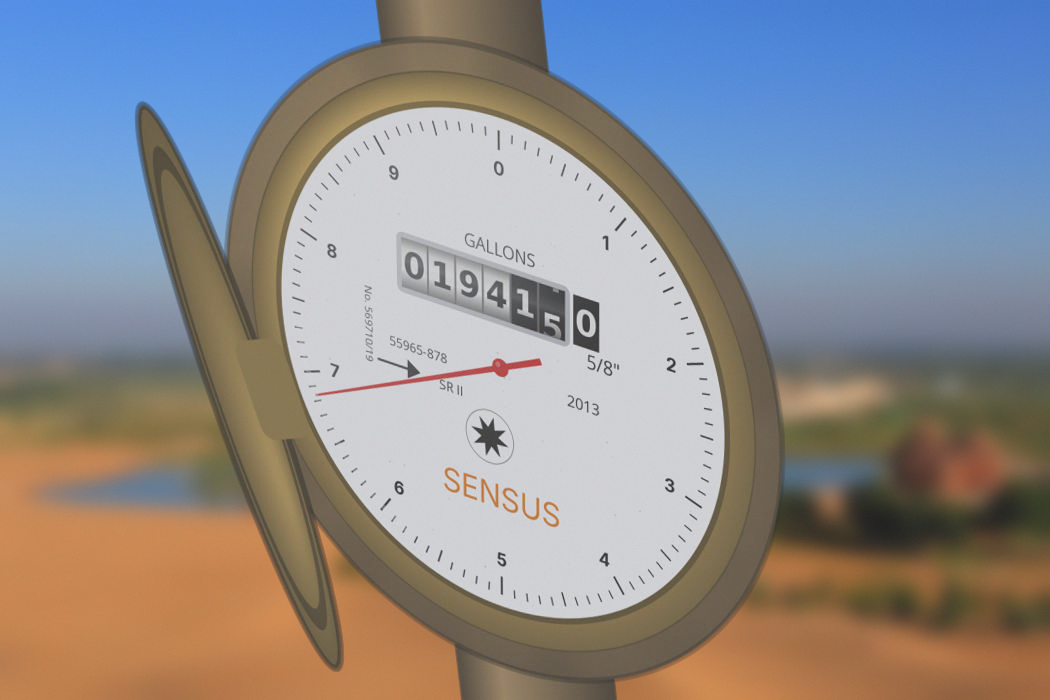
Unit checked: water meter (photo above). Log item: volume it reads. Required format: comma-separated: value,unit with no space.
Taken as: 194146.8,gal
